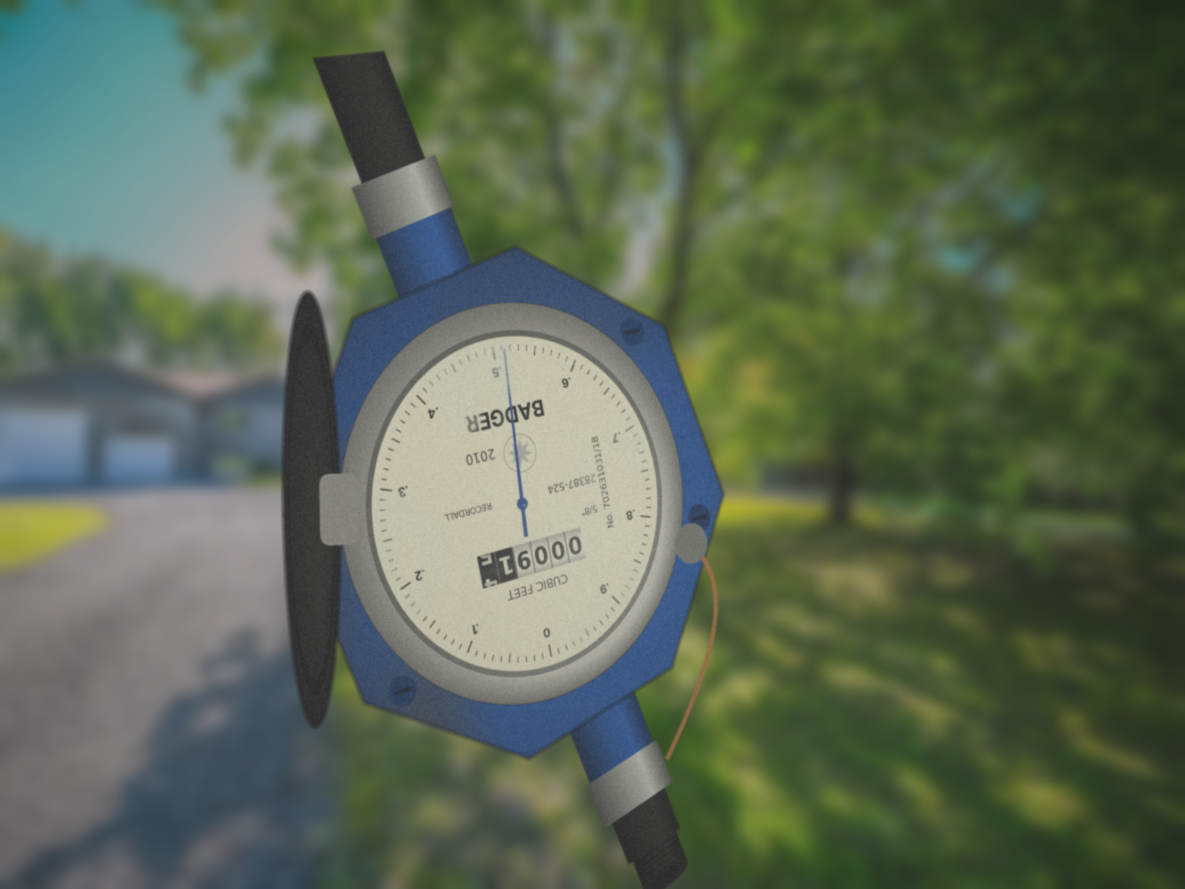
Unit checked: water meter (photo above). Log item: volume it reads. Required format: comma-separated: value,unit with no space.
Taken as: 914.51,ft³
